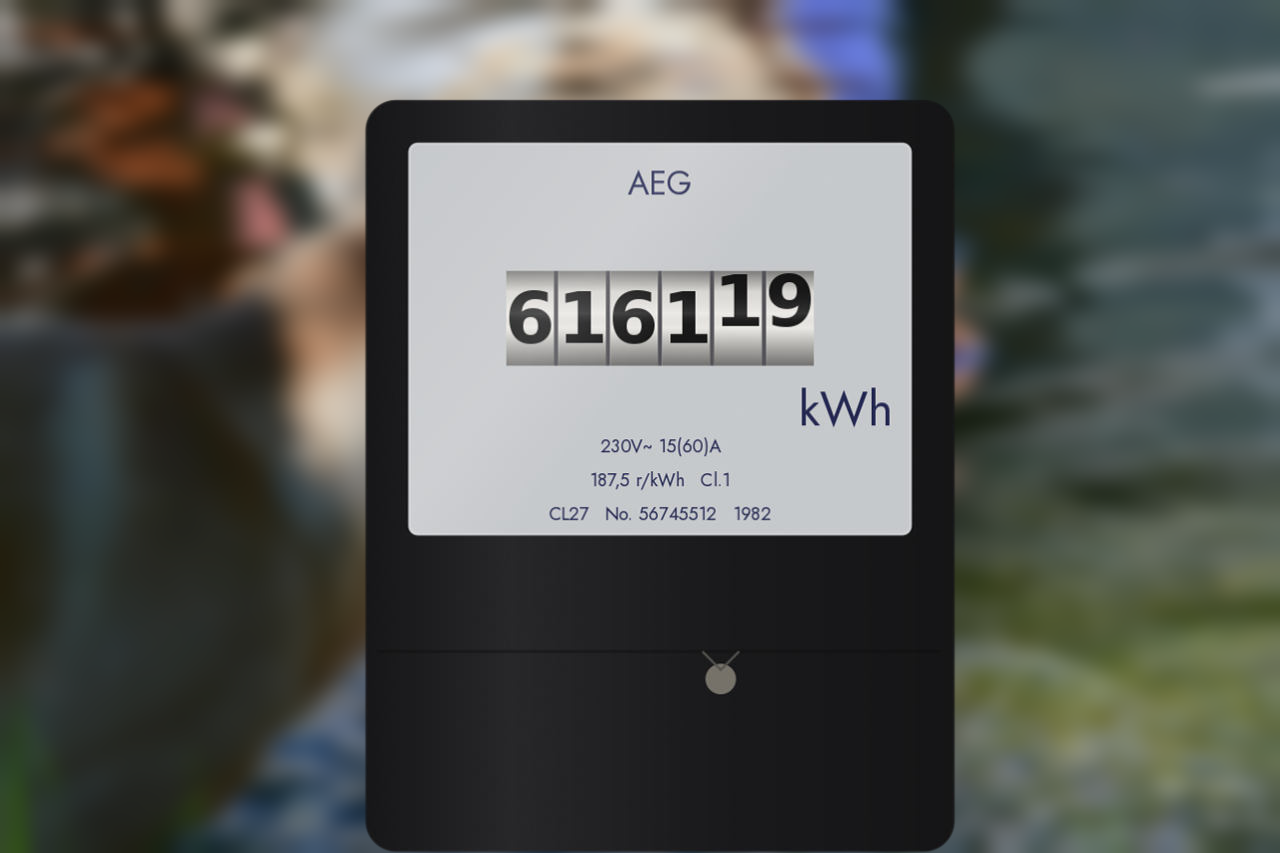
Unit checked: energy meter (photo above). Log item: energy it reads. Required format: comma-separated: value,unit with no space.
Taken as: 616119,kWh
